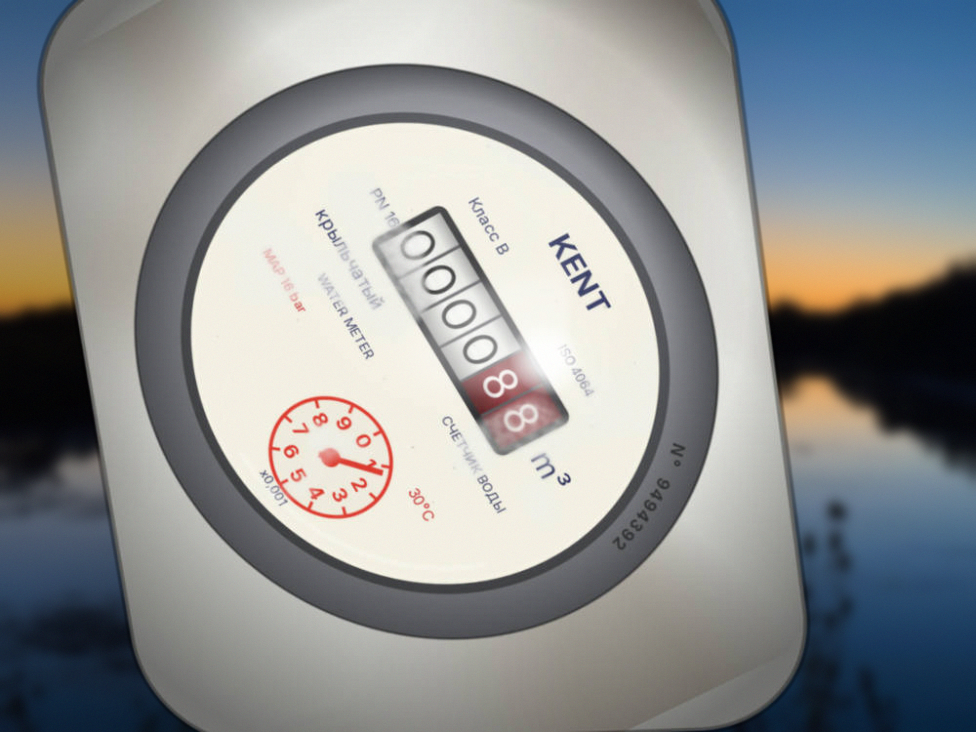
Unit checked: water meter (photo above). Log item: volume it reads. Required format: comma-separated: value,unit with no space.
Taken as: 0.881,m³
